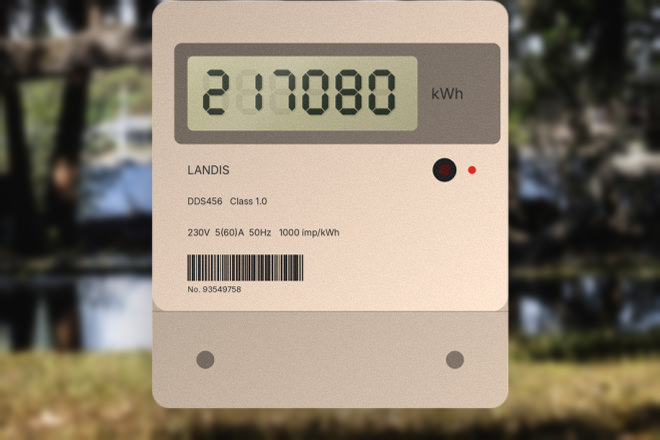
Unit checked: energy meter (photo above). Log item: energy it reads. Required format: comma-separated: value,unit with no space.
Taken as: 217080,kWh
